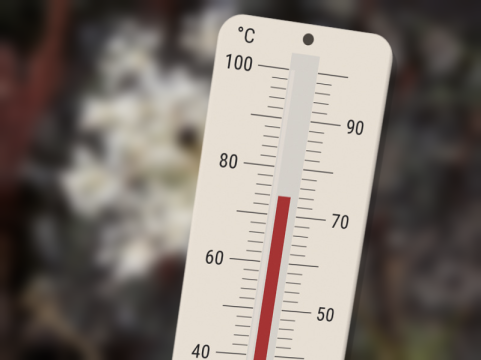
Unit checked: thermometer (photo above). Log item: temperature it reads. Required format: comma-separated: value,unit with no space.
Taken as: 74,°C
